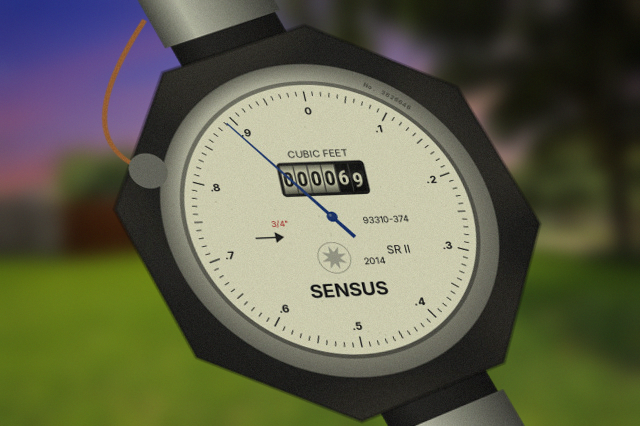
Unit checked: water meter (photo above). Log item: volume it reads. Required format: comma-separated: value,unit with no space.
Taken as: 68.89,ft³
